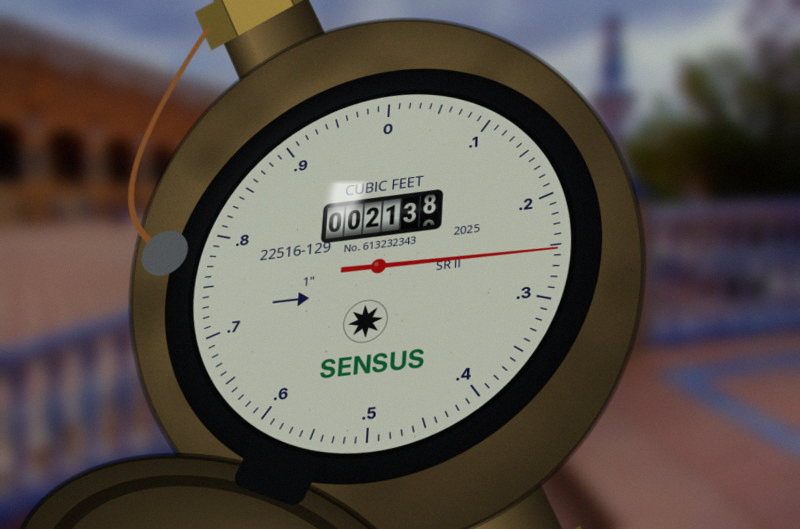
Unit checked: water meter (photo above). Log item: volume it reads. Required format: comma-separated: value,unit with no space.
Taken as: 2138.25,ft³
